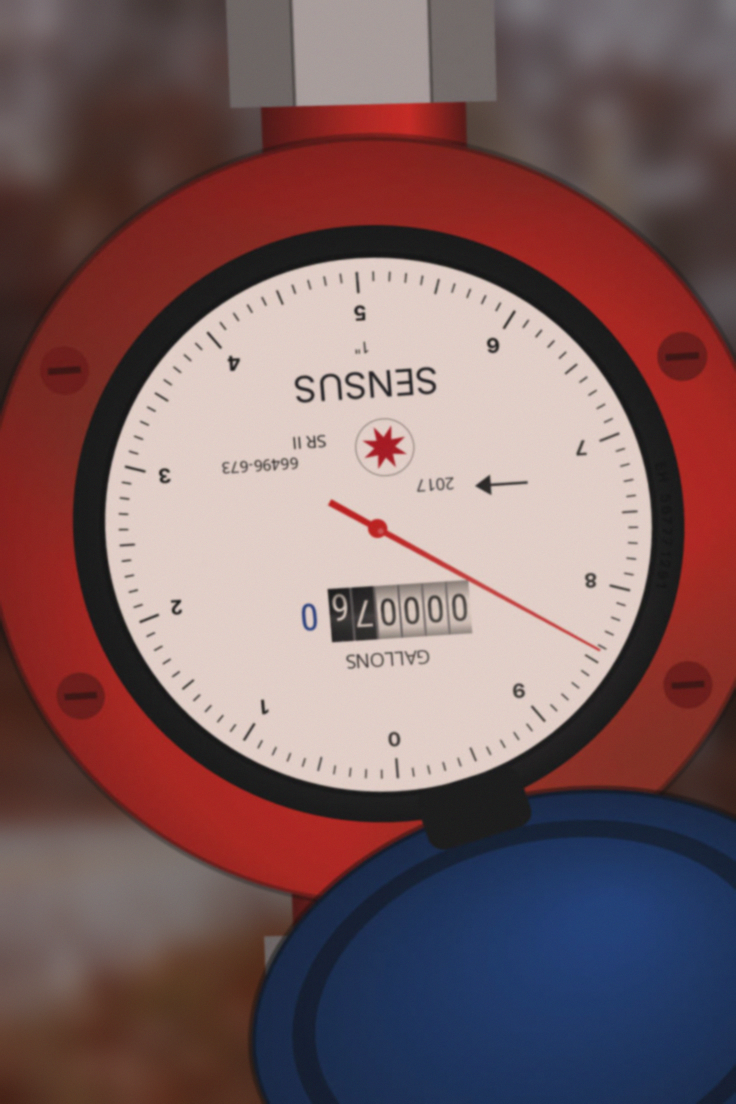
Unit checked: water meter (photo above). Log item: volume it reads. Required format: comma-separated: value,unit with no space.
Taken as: 758.4,gal
